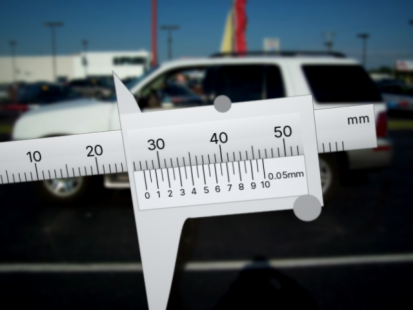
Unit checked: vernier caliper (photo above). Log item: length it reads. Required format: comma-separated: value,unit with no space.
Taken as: 27.4,mm
